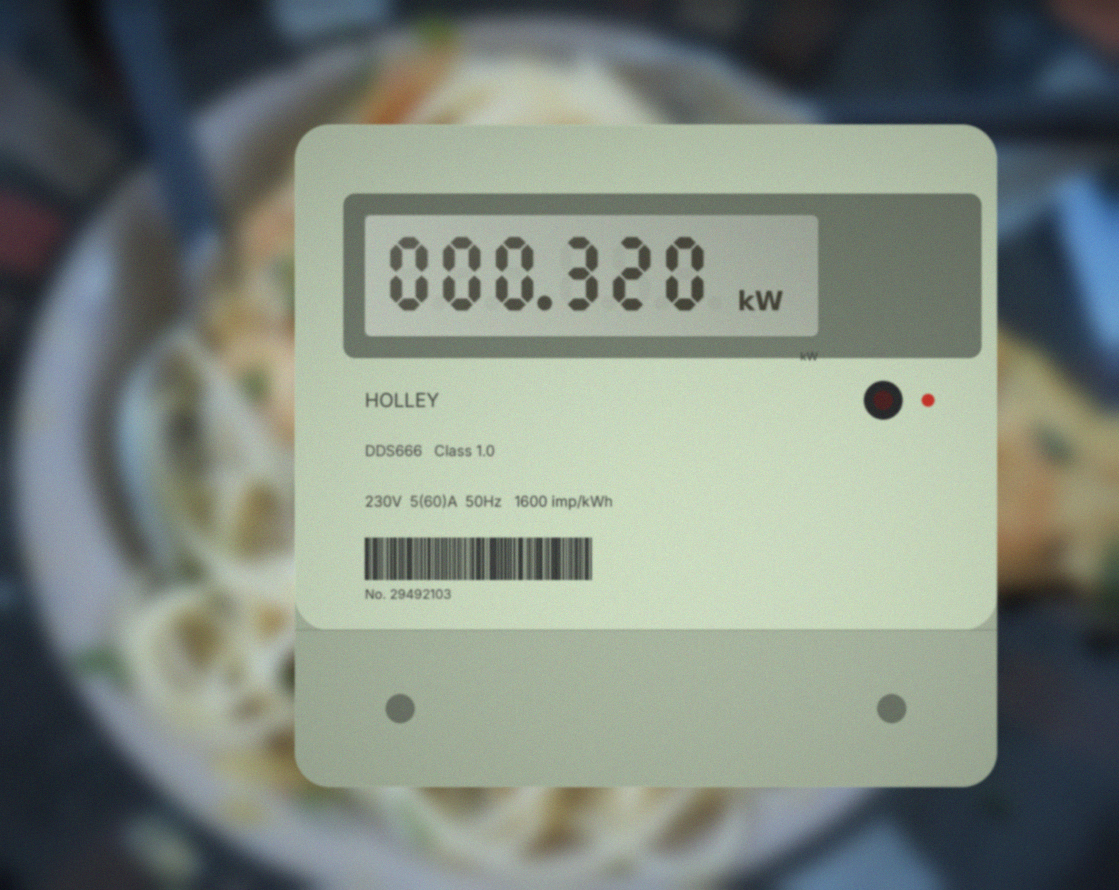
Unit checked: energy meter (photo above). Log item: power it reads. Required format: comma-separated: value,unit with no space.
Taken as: 0.320,kW
